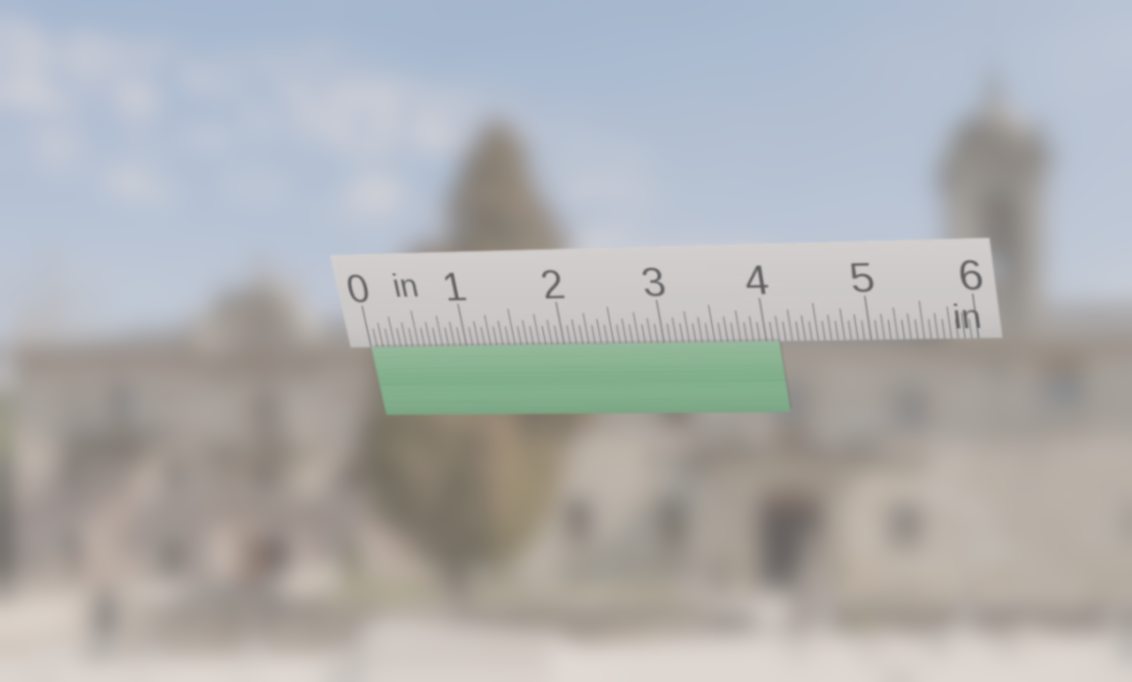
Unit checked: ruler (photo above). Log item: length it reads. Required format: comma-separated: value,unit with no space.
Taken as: 4.125,in
